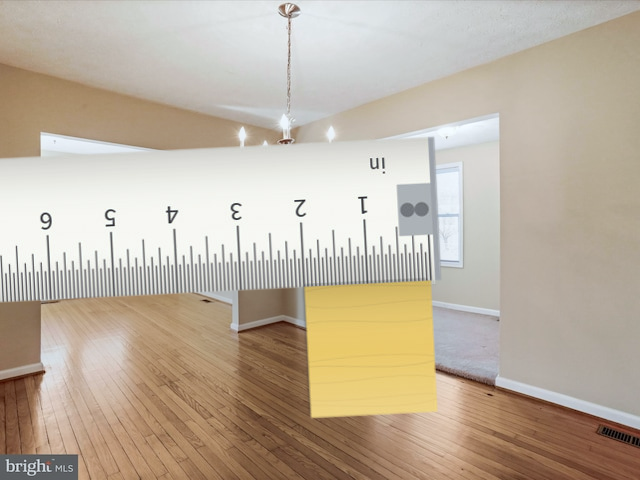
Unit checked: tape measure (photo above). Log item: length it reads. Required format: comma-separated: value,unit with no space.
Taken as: 2,in
